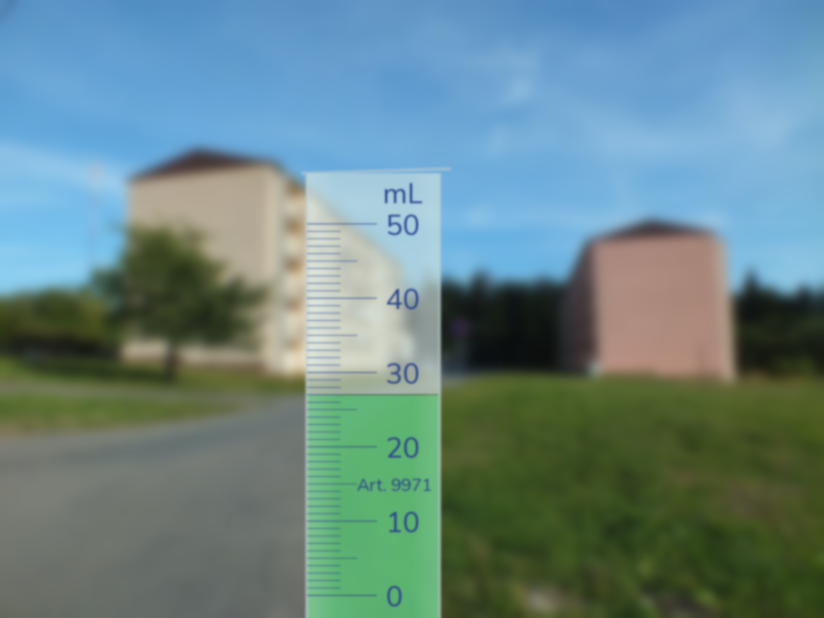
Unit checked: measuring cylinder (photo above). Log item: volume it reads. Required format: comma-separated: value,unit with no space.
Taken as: 27,mL
